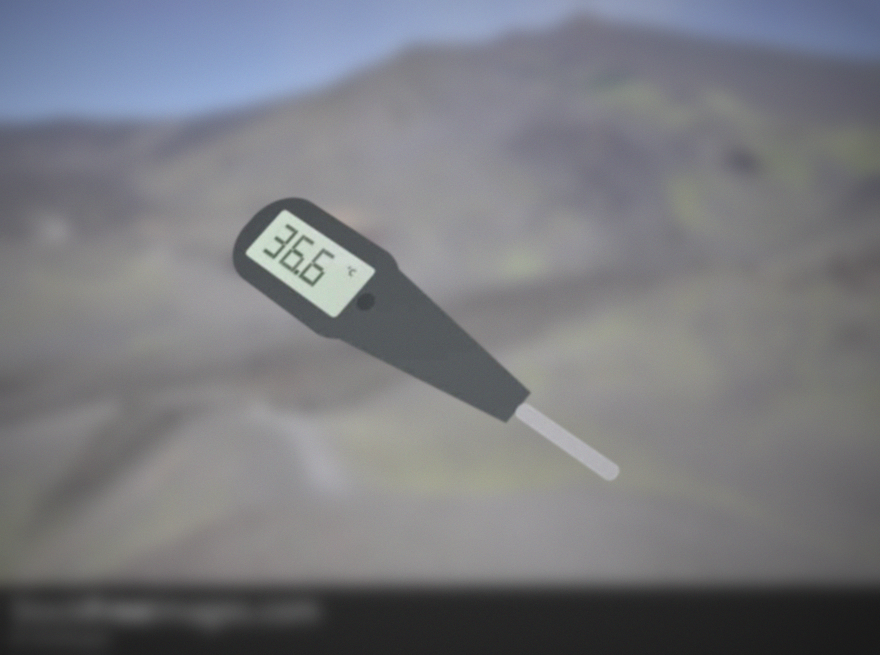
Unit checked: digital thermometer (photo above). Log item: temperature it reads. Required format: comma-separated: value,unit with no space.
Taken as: 36.6,°C
